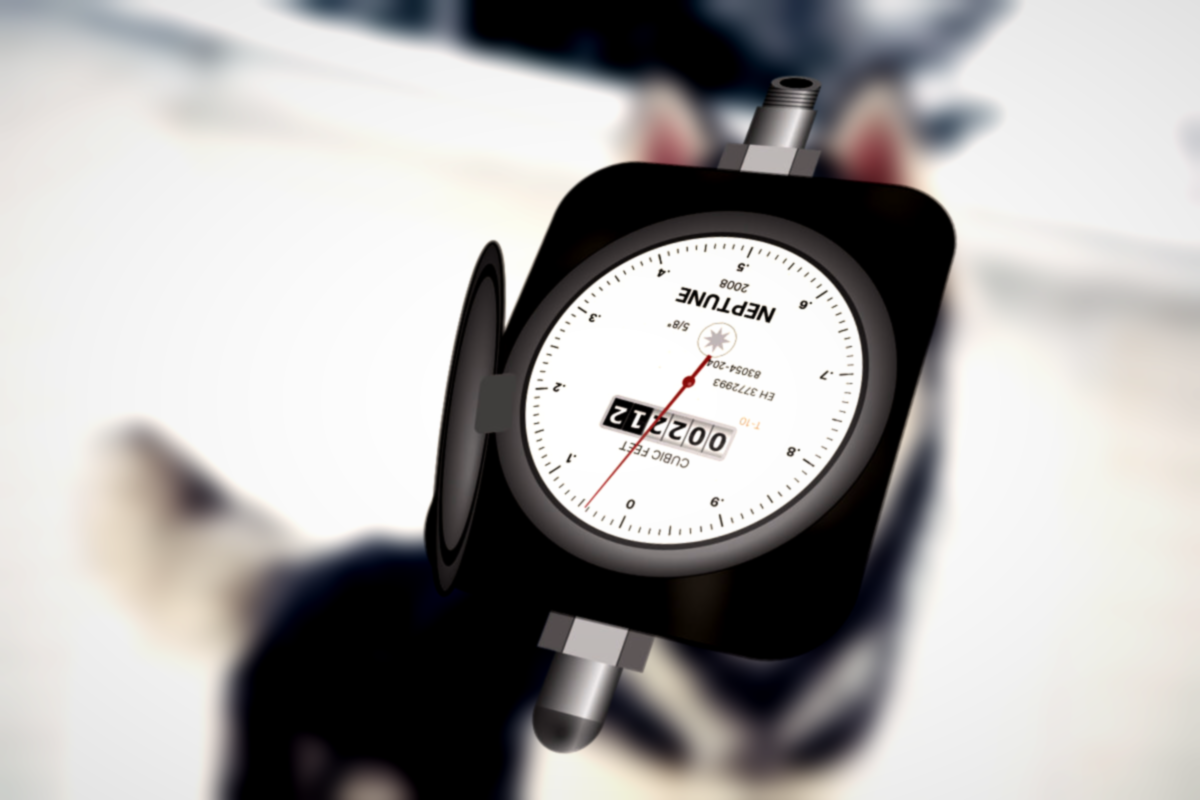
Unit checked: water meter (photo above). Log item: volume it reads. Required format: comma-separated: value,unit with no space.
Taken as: 2212.04,ft³
